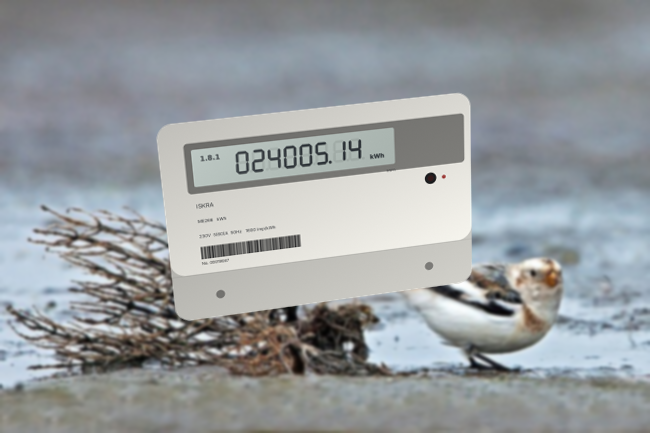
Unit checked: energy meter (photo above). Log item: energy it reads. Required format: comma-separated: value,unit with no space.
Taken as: 24005.14,kWh
